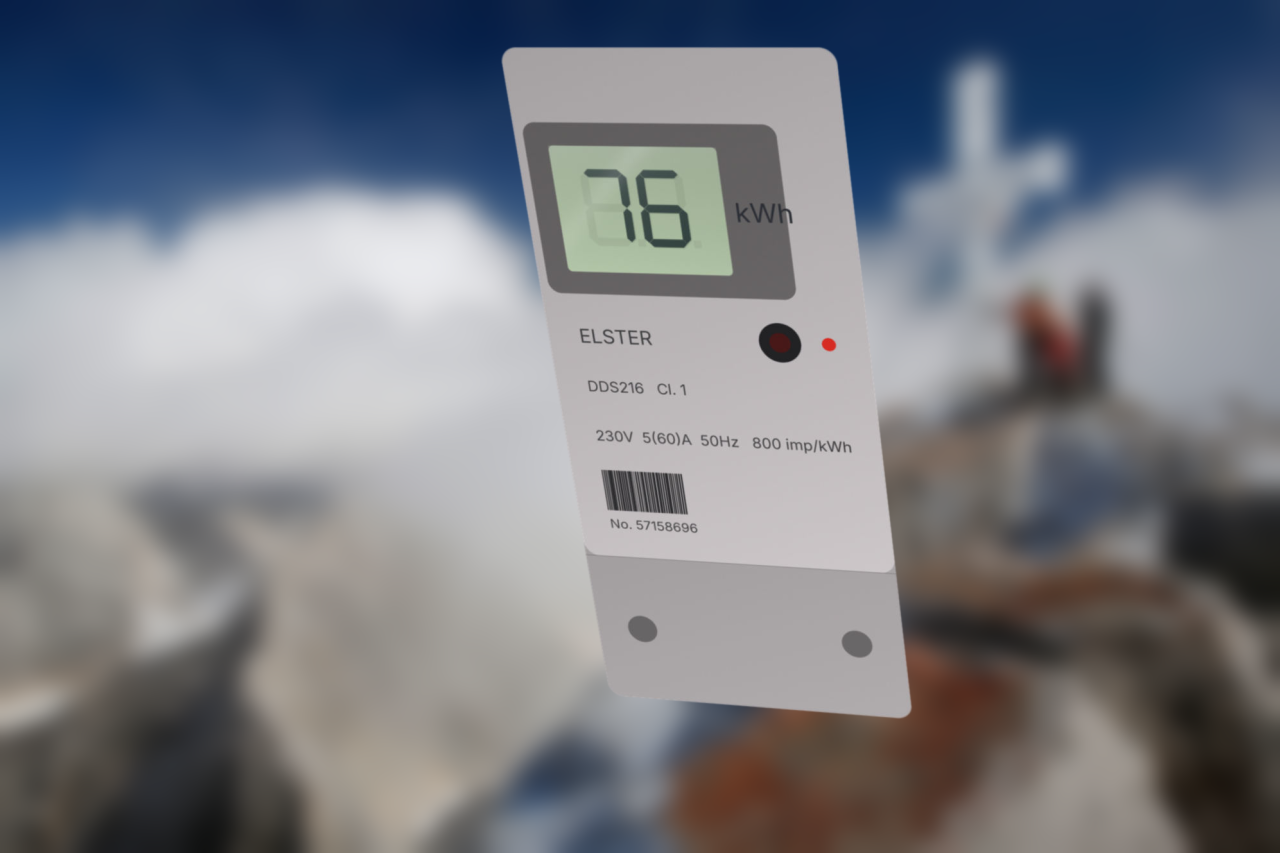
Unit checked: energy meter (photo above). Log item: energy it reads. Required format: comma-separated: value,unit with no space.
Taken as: 76,kWh
